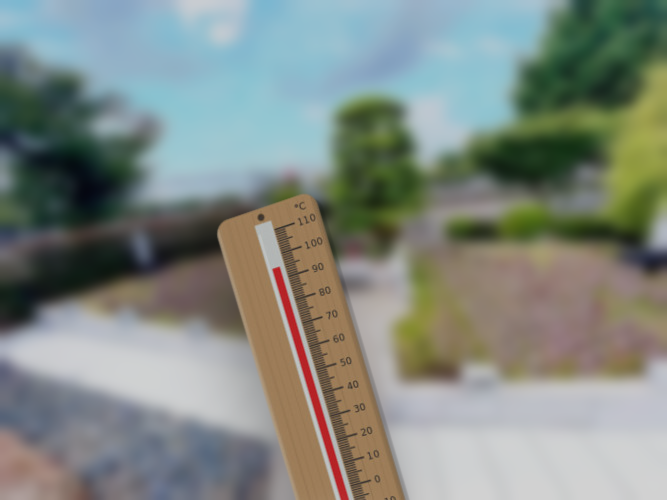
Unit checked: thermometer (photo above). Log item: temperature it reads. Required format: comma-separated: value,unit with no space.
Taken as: 95,°C
